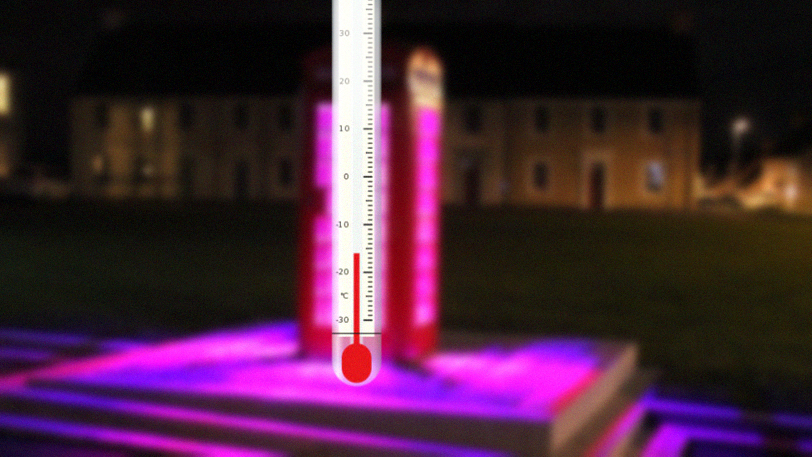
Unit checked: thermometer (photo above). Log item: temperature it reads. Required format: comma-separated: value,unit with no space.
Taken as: -16,°C
